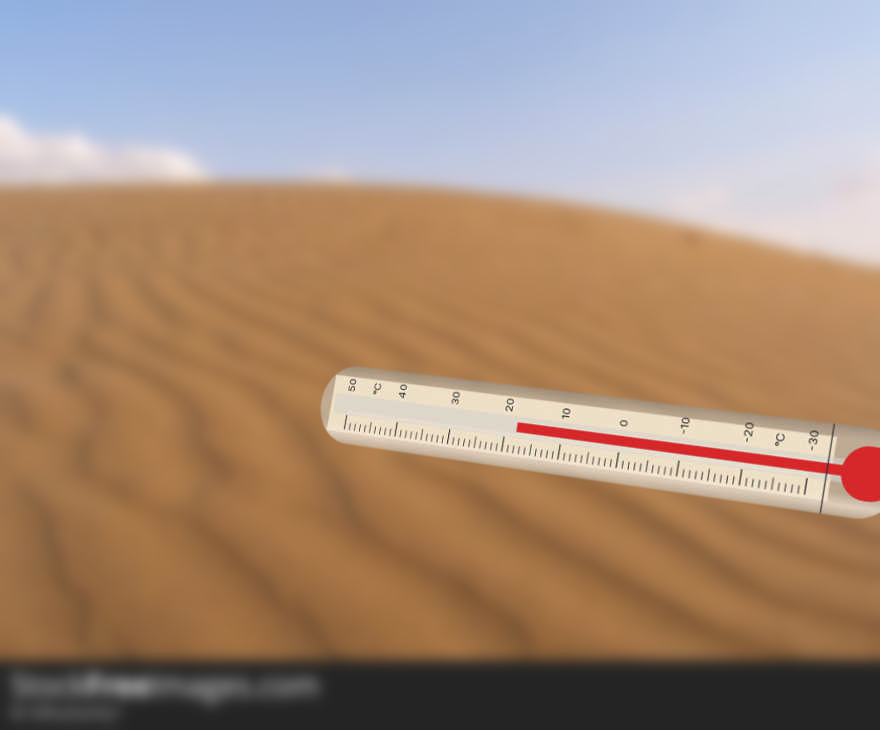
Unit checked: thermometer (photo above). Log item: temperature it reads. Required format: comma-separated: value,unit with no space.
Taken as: 18,°C
